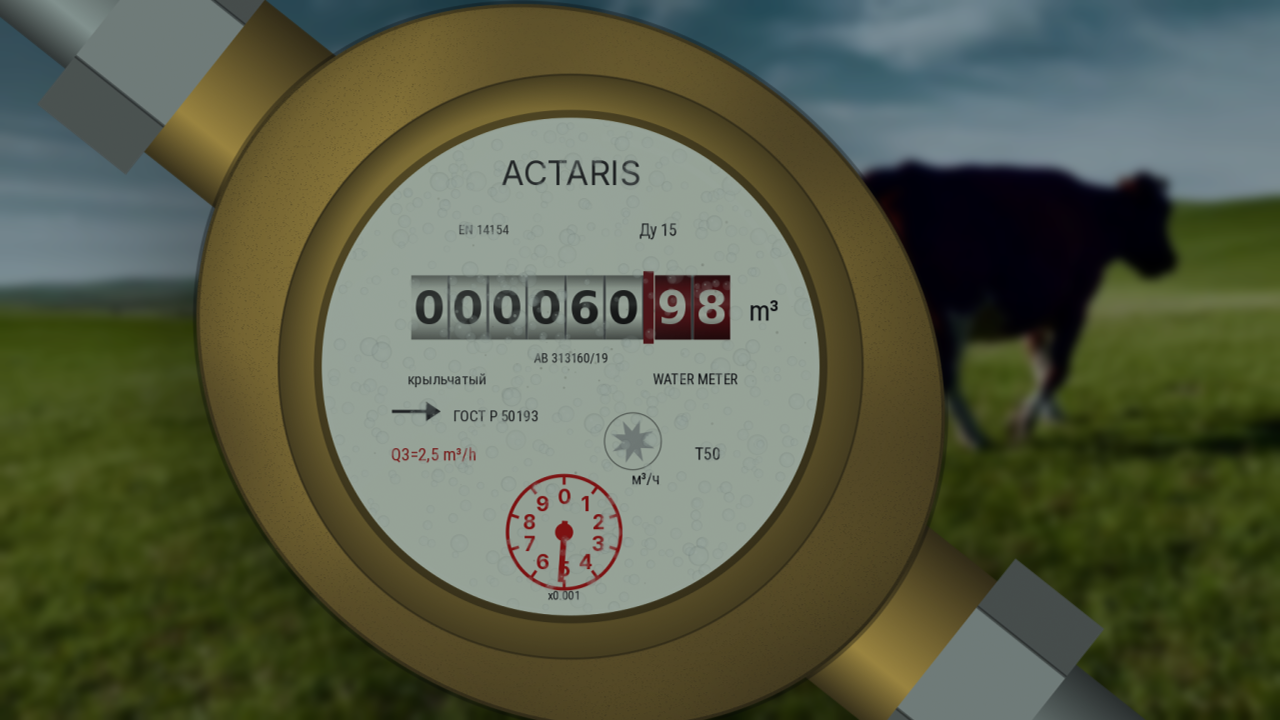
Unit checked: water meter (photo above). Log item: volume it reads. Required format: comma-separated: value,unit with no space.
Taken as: 60.985,m³
